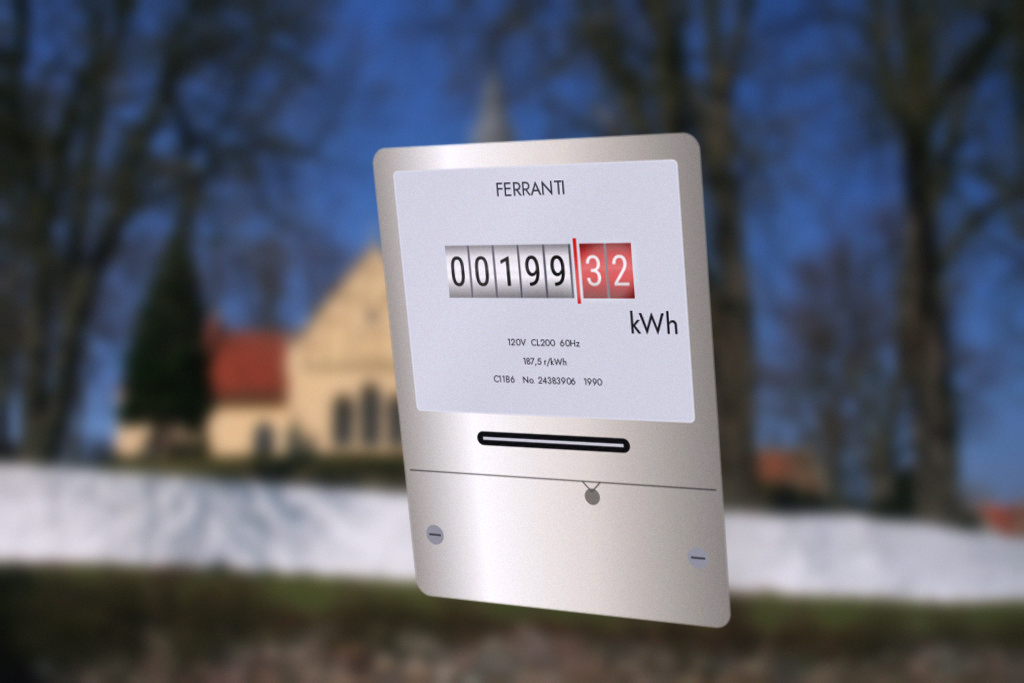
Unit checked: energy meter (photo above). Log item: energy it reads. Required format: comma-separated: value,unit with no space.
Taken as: 199.32,kWh
